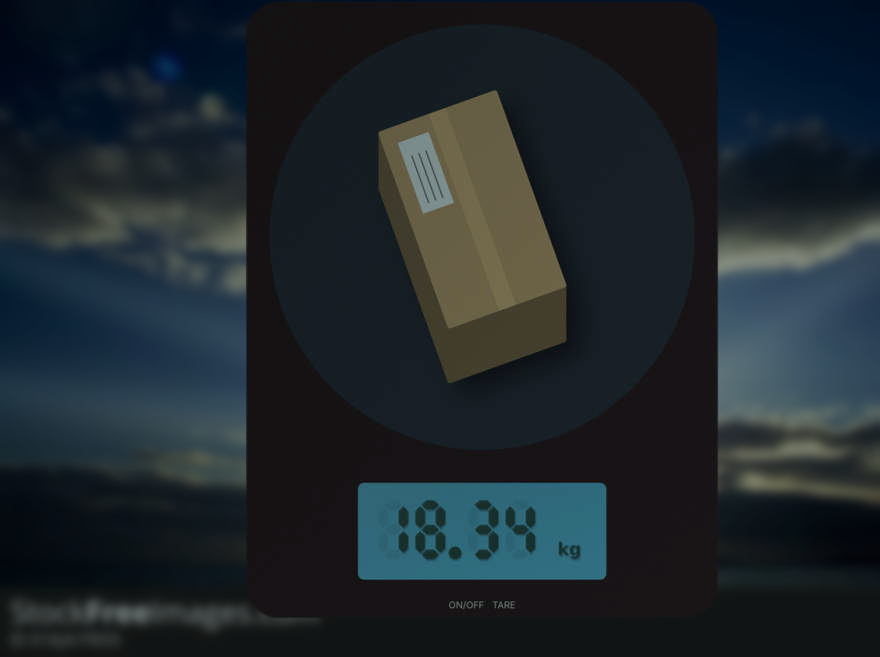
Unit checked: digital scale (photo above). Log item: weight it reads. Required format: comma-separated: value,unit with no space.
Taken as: 18.34,kg
